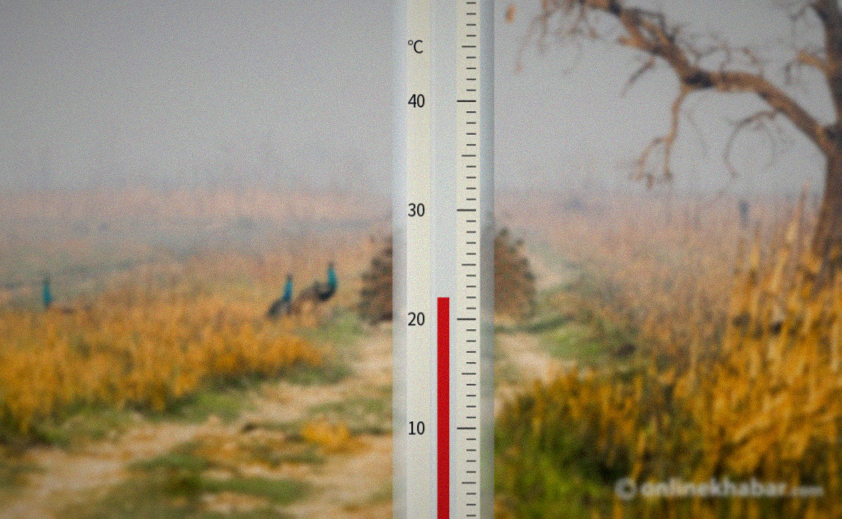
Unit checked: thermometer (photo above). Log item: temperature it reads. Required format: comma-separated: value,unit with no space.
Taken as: 22,°C
